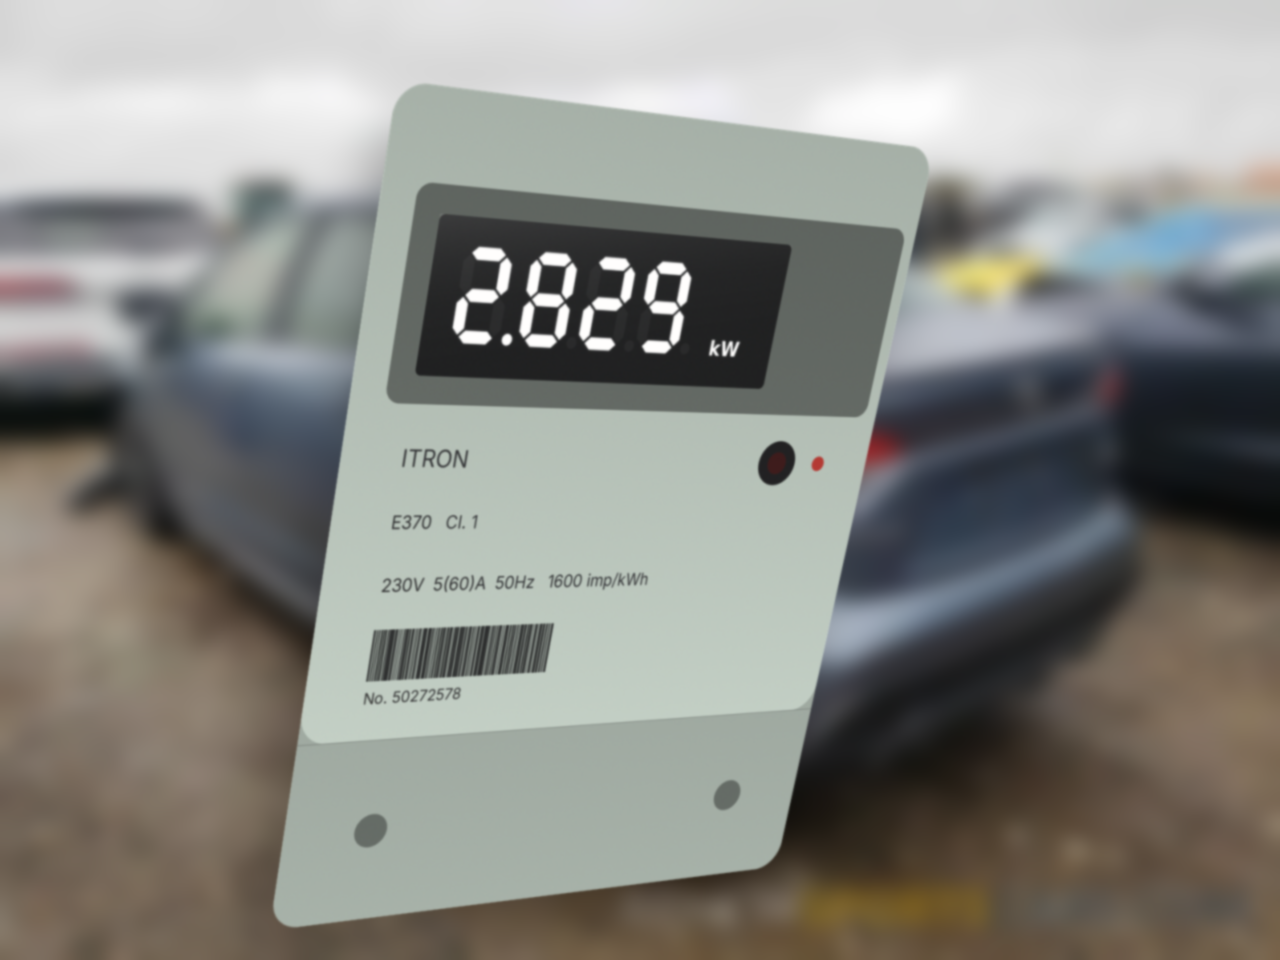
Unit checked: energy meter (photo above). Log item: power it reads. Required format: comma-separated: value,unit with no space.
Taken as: 2.829,kW
